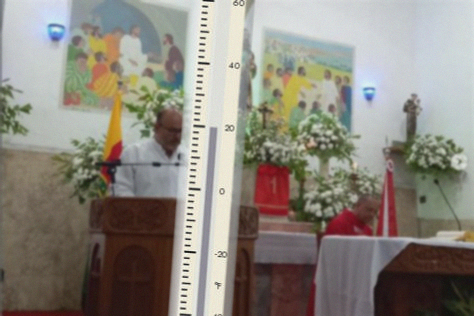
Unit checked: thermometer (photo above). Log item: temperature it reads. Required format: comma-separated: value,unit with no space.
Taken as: 20,°F
